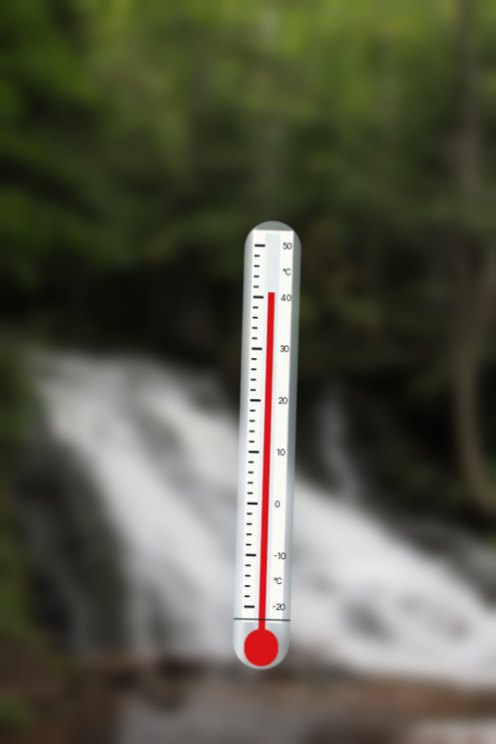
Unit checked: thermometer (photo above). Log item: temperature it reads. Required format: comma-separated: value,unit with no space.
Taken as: 41,°C
